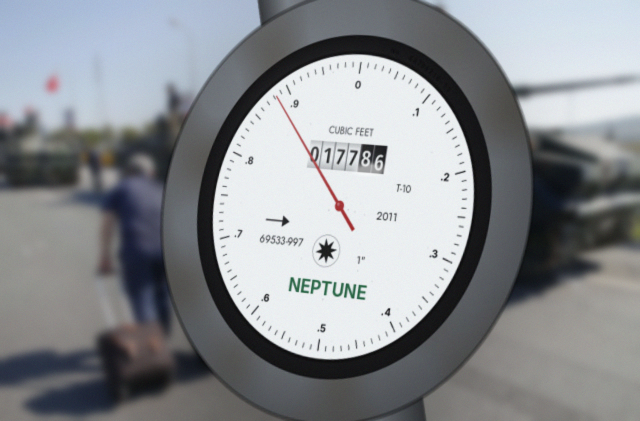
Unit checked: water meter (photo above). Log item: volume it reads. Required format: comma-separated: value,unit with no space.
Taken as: 17785.88,ft³
